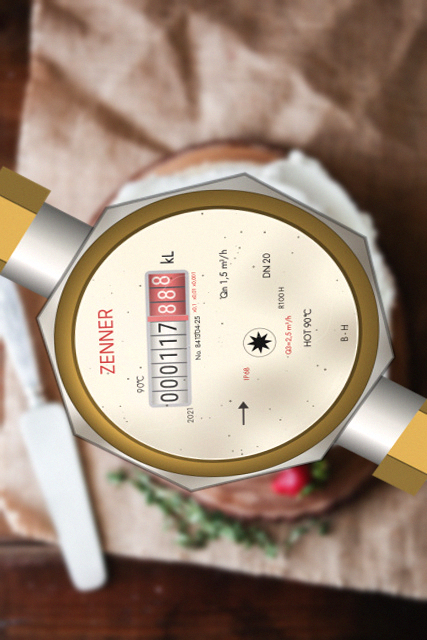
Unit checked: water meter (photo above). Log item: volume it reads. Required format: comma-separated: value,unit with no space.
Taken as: 117.888,kL
